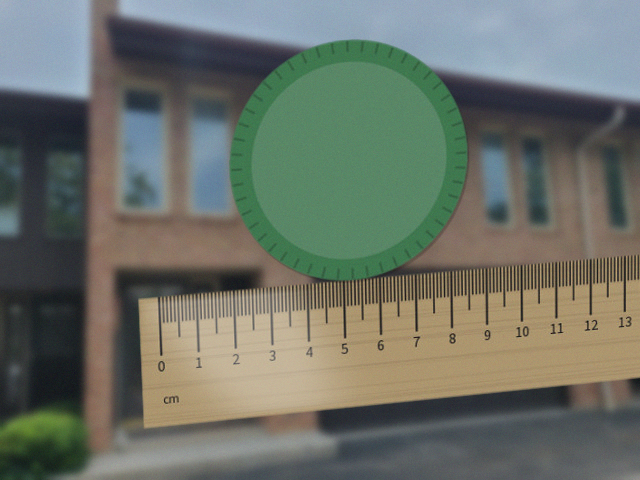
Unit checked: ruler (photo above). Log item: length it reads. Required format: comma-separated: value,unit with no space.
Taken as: 6.5,cm
